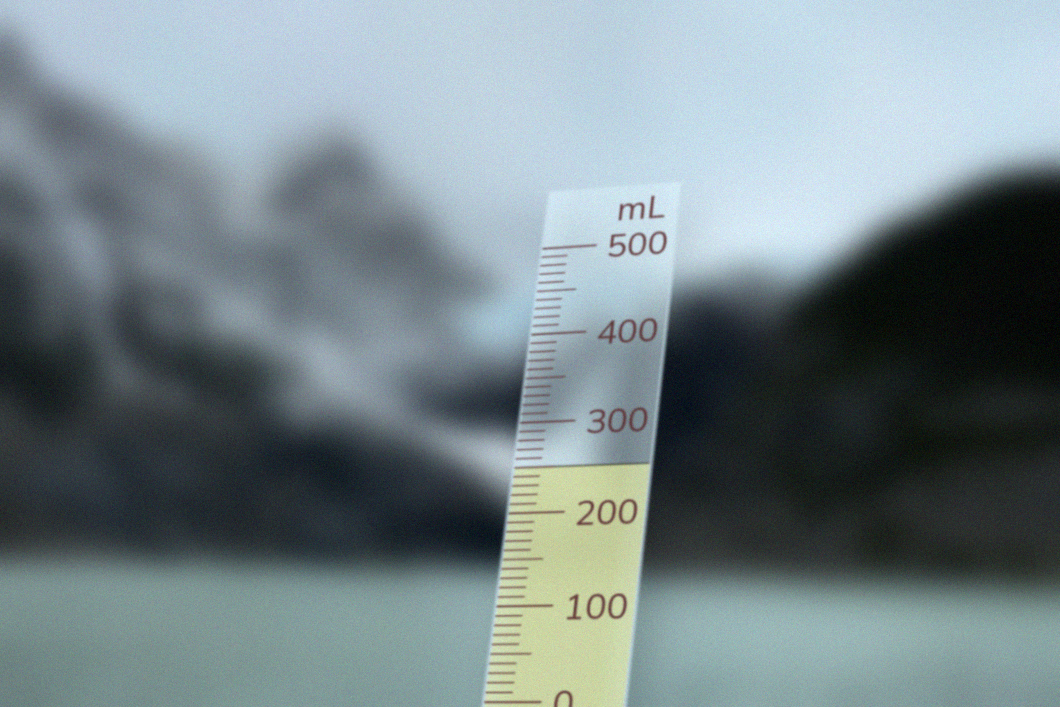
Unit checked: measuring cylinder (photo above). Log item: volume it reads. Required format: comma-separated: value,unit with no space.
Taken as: 250,mL
